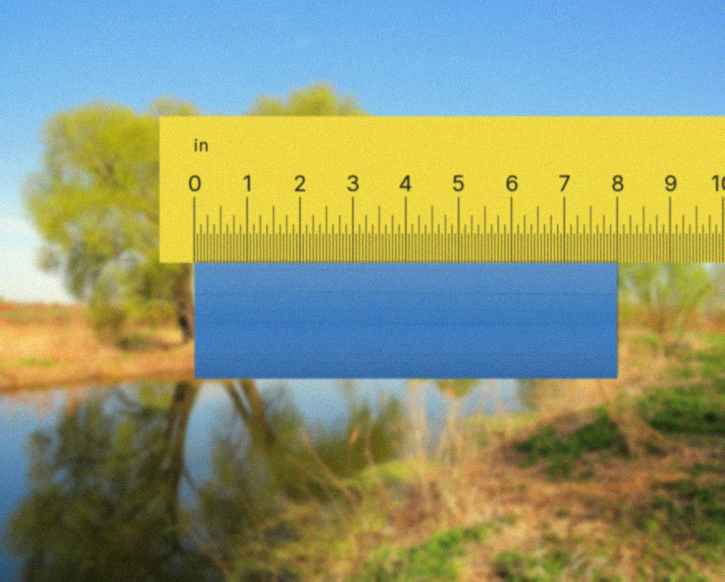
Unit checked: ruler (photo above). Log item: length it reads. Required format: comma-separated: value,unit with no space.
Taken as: 8,in
